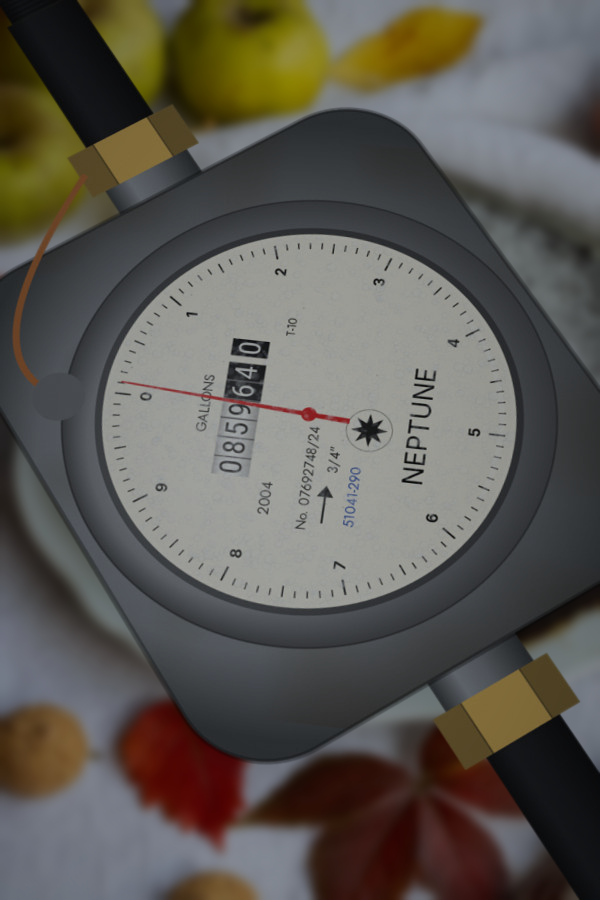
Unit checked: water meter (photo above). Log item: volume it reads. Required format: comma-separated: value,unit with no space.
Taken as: 859640.1,gal
